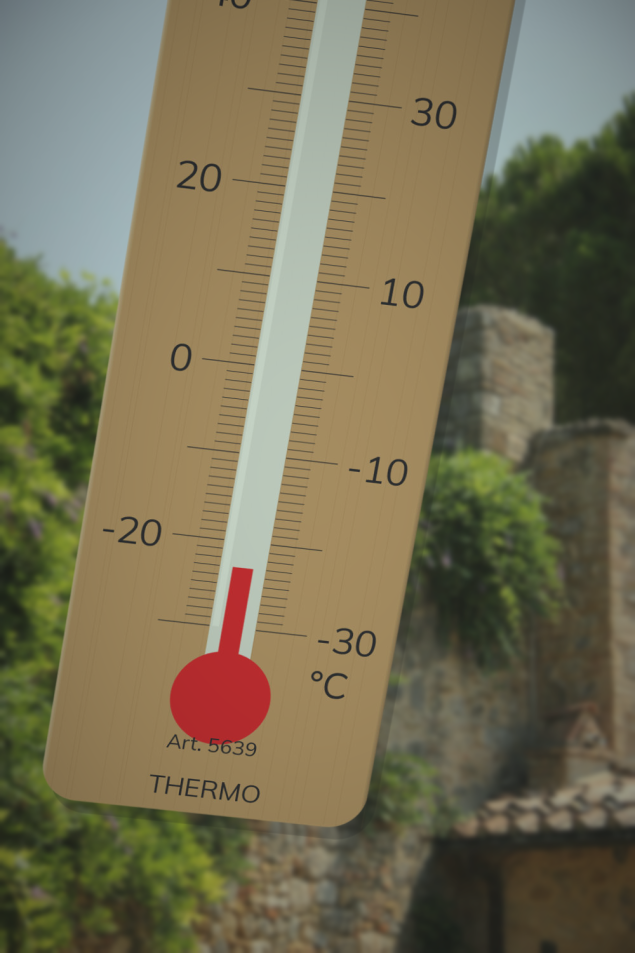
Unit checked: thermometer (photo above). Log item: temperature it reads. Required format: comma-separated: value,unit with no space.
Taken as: -23,°C
